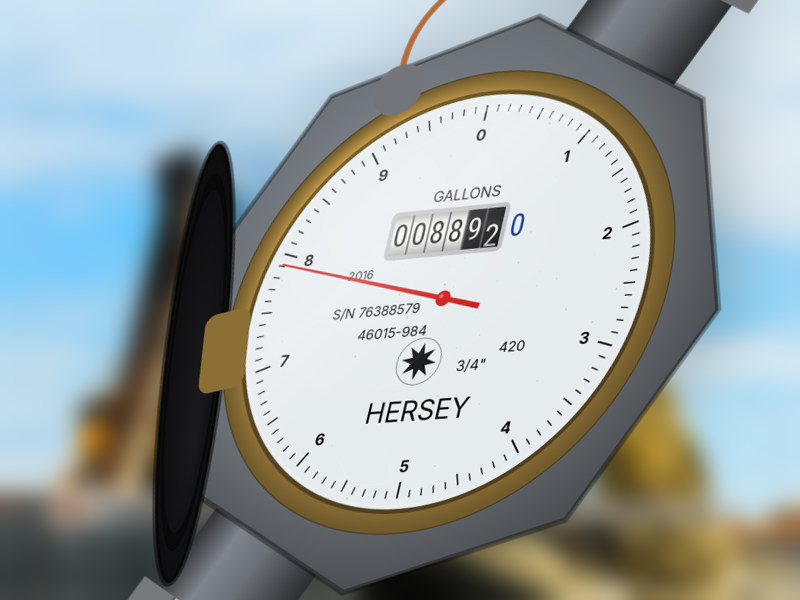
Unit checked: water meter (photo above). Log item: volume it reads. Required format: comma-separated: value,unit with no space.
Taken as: 88917.9,gal
